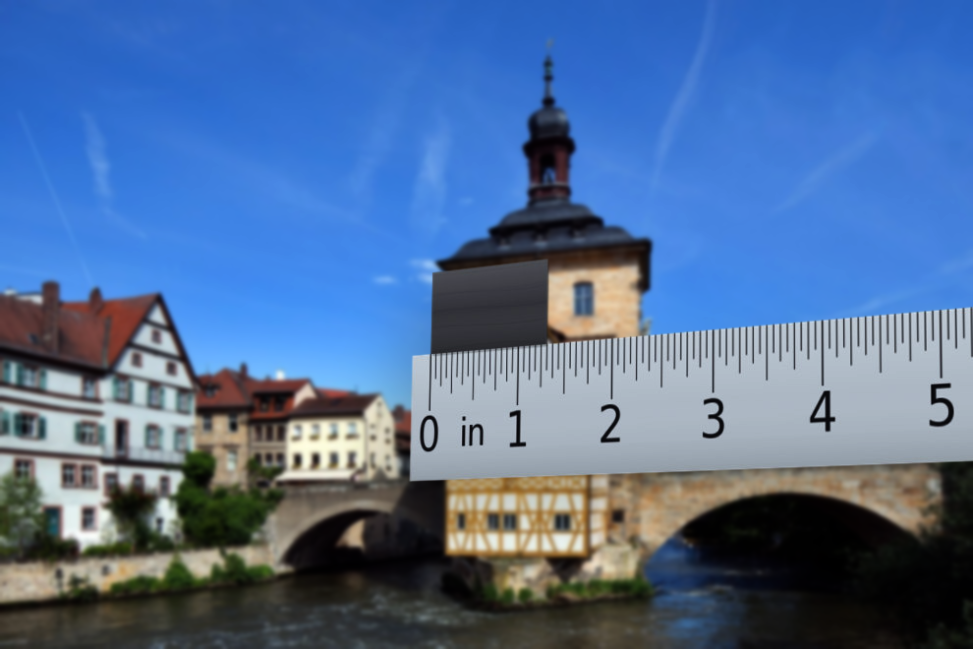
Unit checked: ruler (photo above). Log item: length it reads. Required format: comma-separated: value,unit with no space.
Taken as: 1.3125,in
